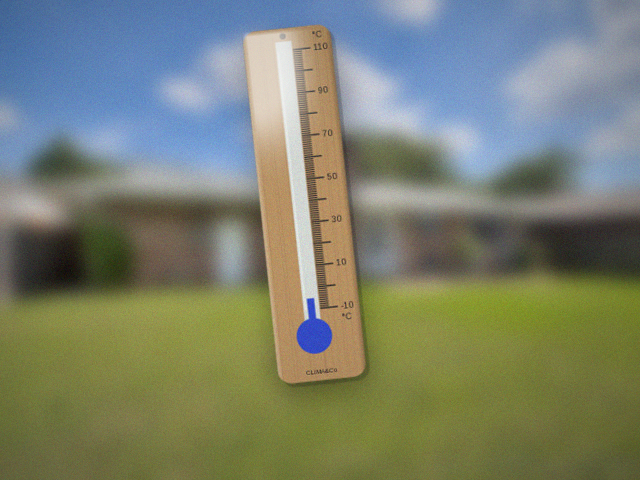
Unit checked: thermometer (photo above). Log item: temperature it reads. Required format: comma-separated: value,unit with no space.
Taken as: -5,°C
